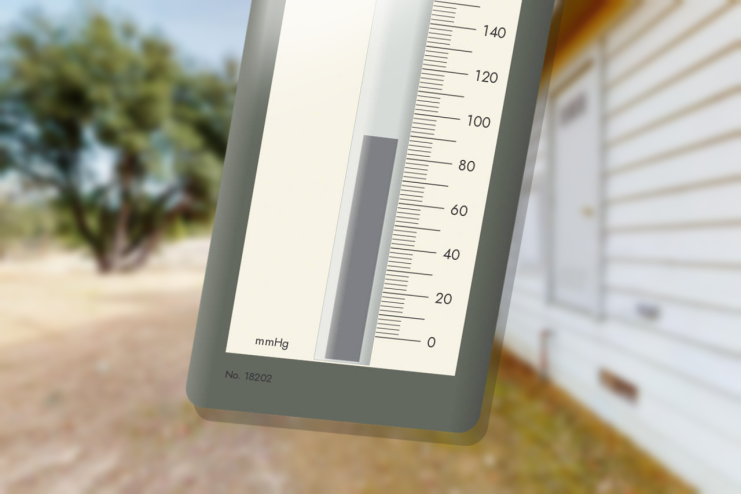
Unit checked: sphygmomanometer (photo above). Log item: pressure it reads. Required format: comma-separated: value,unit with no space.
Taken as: 88,mmHg
